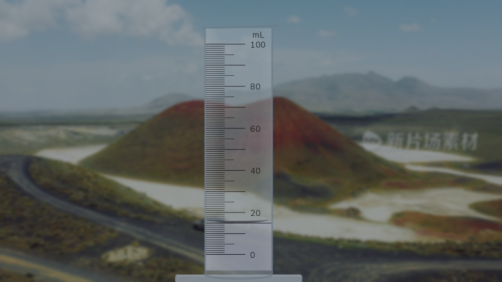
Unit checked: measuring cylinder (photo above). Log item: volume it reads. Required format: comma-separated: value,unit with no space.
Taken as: 15,mL
